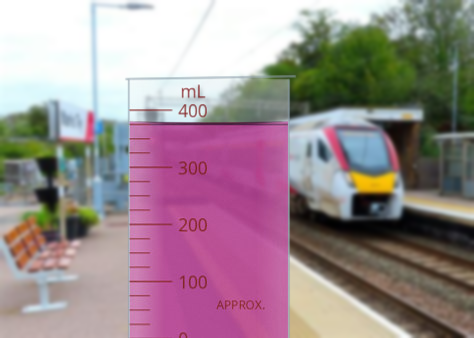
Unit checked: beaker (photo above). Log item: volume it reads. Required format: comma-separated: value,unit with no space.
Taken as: 375,mL
